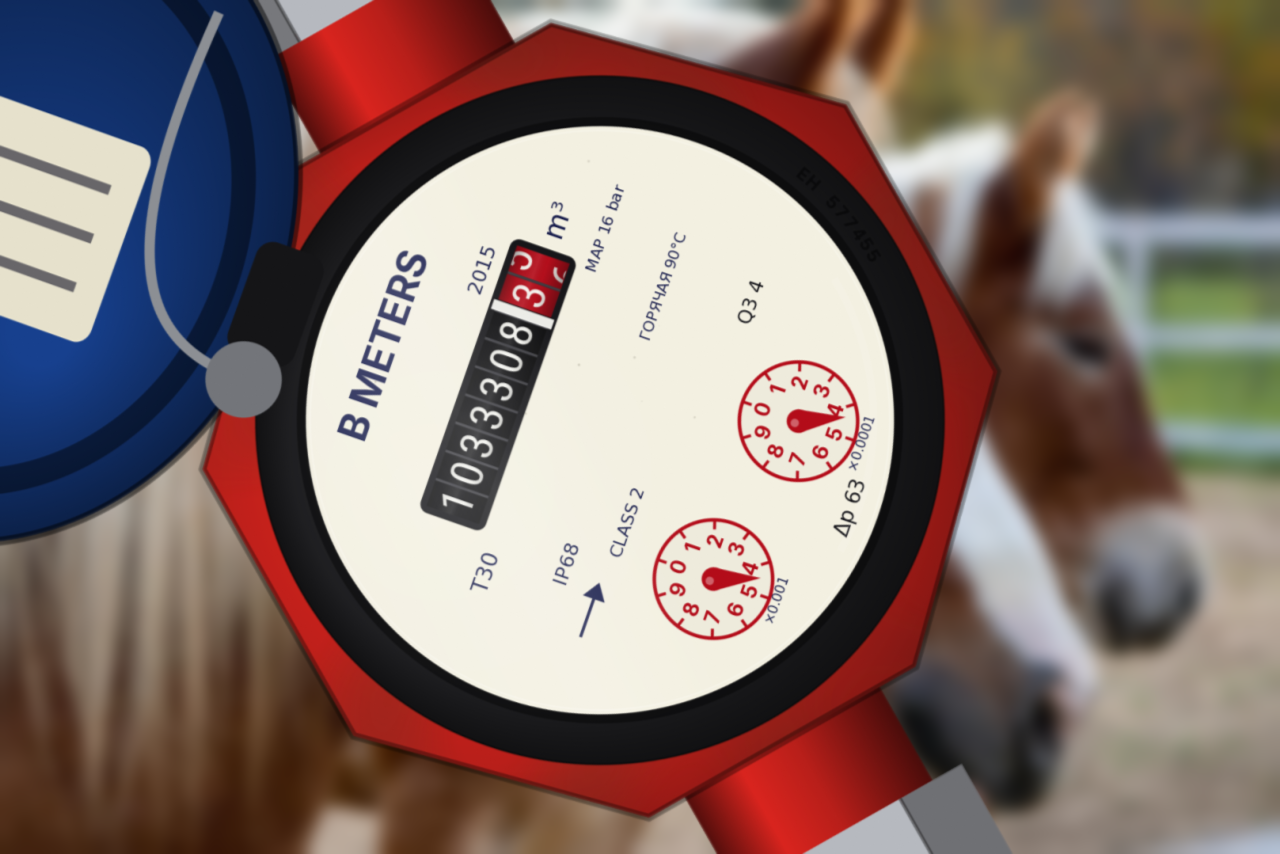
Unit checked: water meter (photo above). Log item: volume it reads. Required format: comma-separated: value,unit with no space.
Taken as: 1033308.3544,m³
